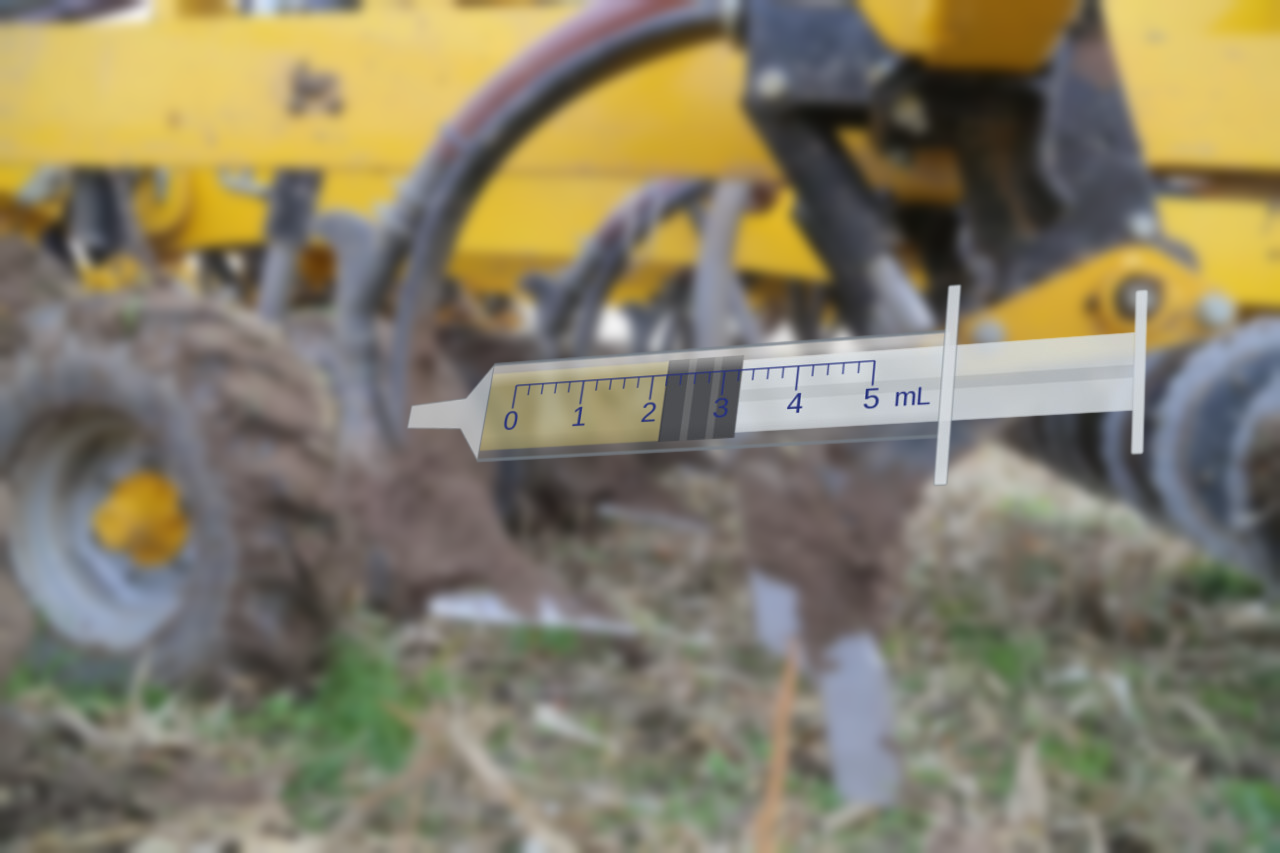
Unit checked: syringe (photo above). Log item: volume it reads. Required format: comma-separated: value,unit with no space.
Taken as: 2.2,mL
